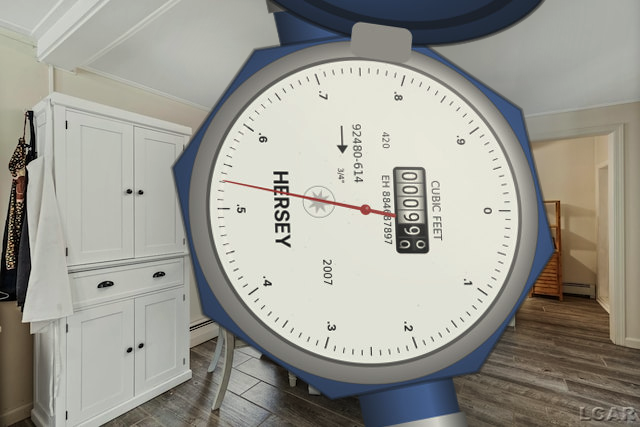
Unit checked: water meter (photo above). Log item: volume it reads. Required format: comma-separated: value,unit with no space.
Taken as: 998.53,ft³
